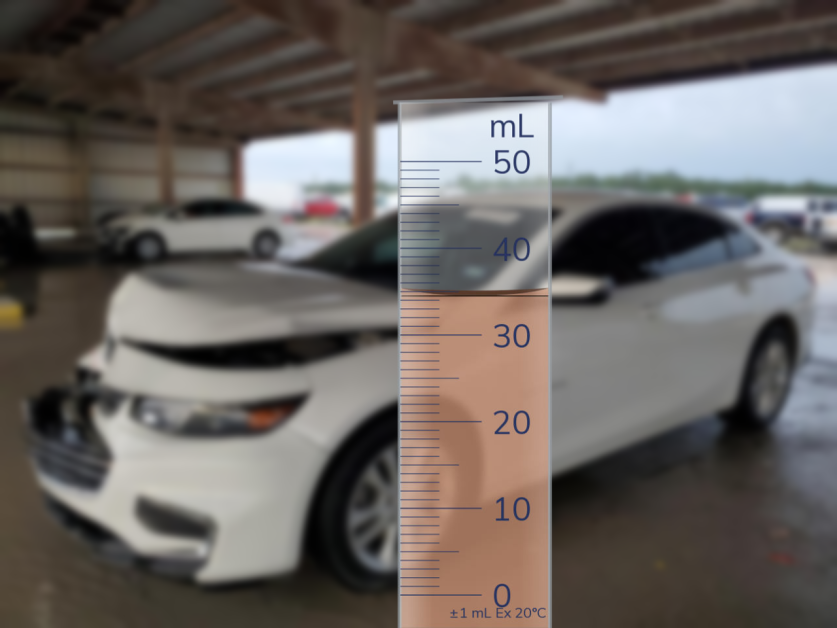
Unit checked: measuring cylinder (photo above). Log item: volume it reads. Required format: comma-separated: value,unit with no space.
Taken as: 34.5,mL
